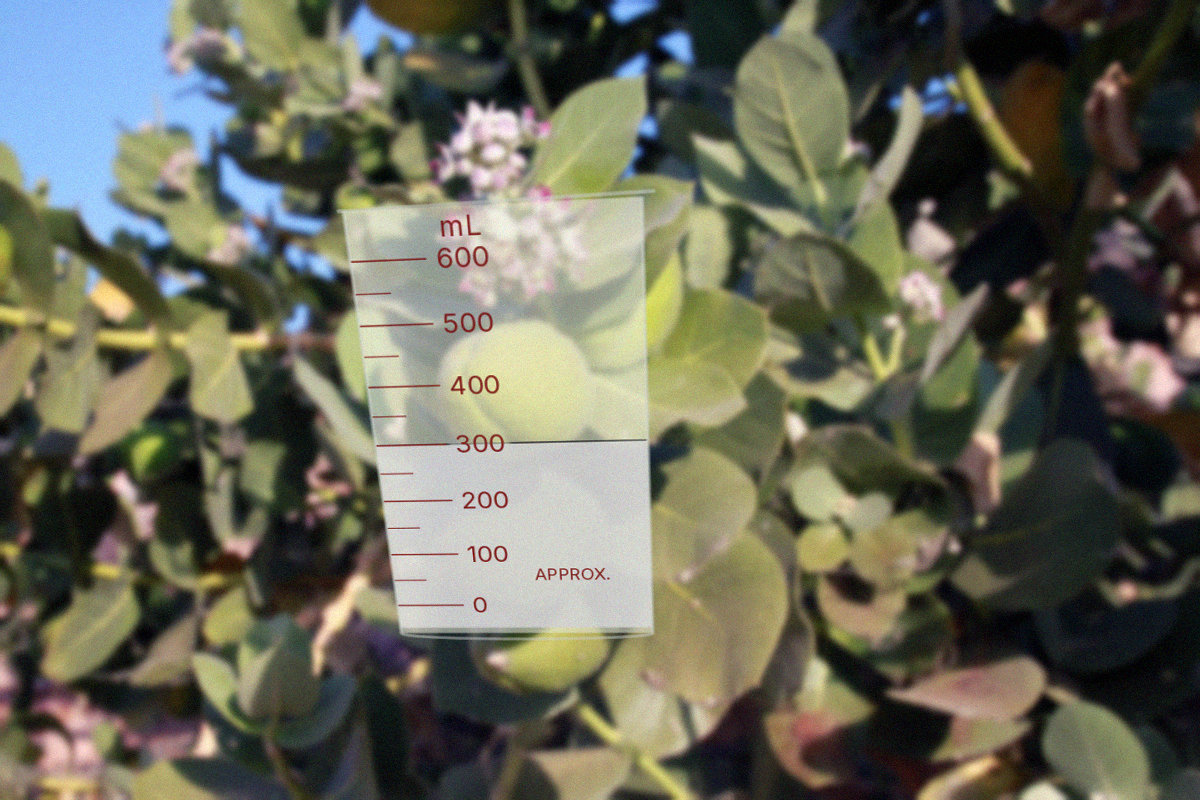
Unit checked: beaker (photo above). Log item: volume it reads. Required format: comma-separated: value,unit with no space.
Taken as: 300,mL
